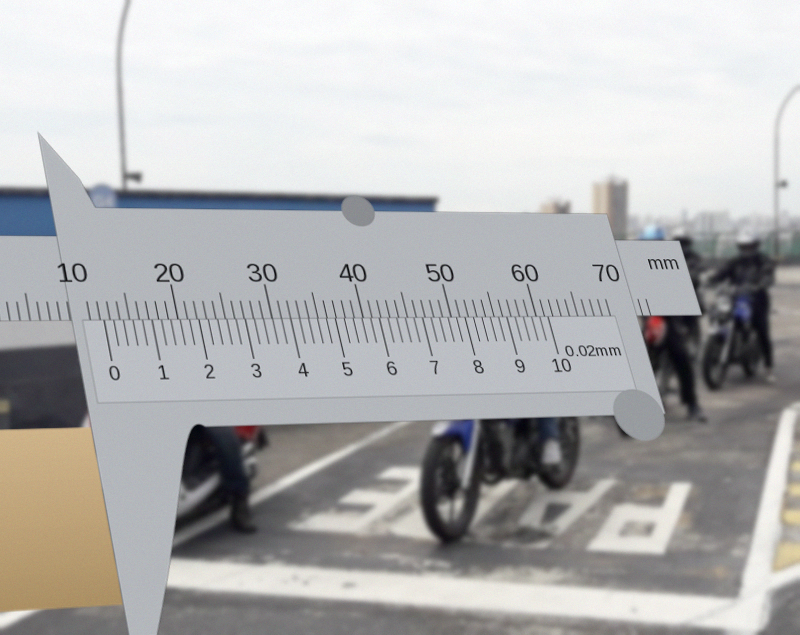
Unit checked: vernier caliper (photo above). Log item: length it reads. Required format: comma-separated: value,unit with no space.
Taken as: 12.4,mm
